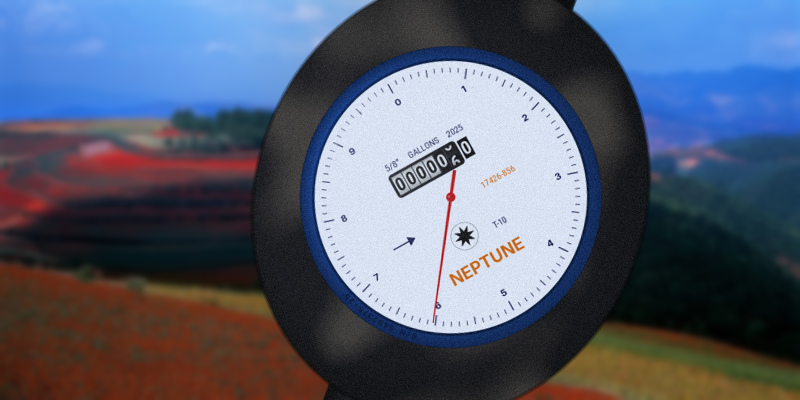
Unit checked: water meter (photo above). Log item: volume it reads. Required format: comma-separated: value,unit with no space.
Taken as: 56.0,gal
